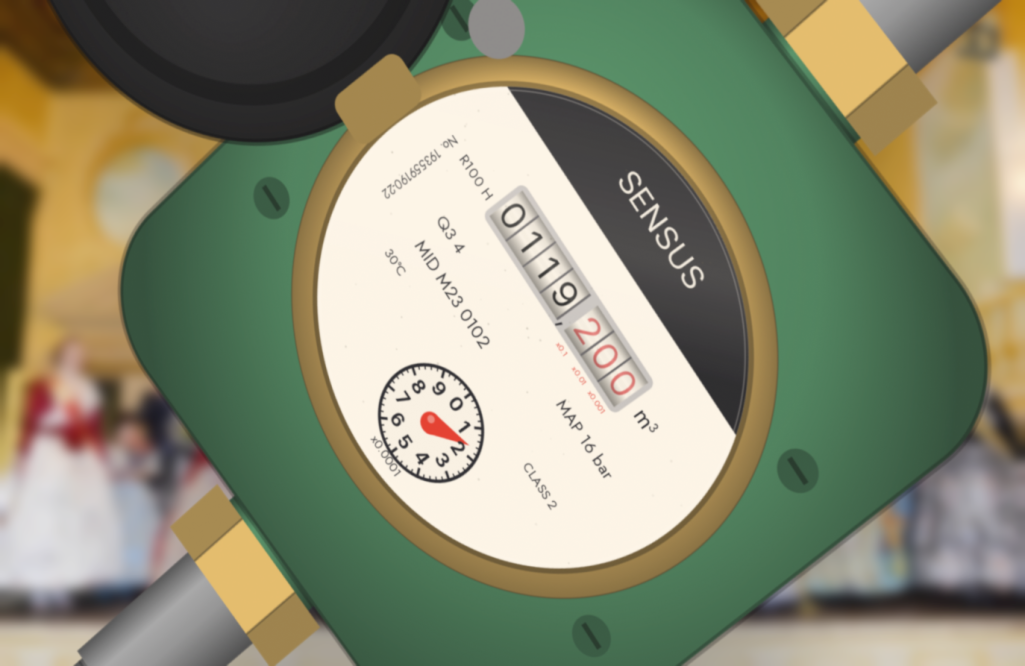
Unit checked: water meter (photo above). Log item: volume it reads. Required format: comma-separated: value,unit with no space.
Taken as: 119.2001,m³
